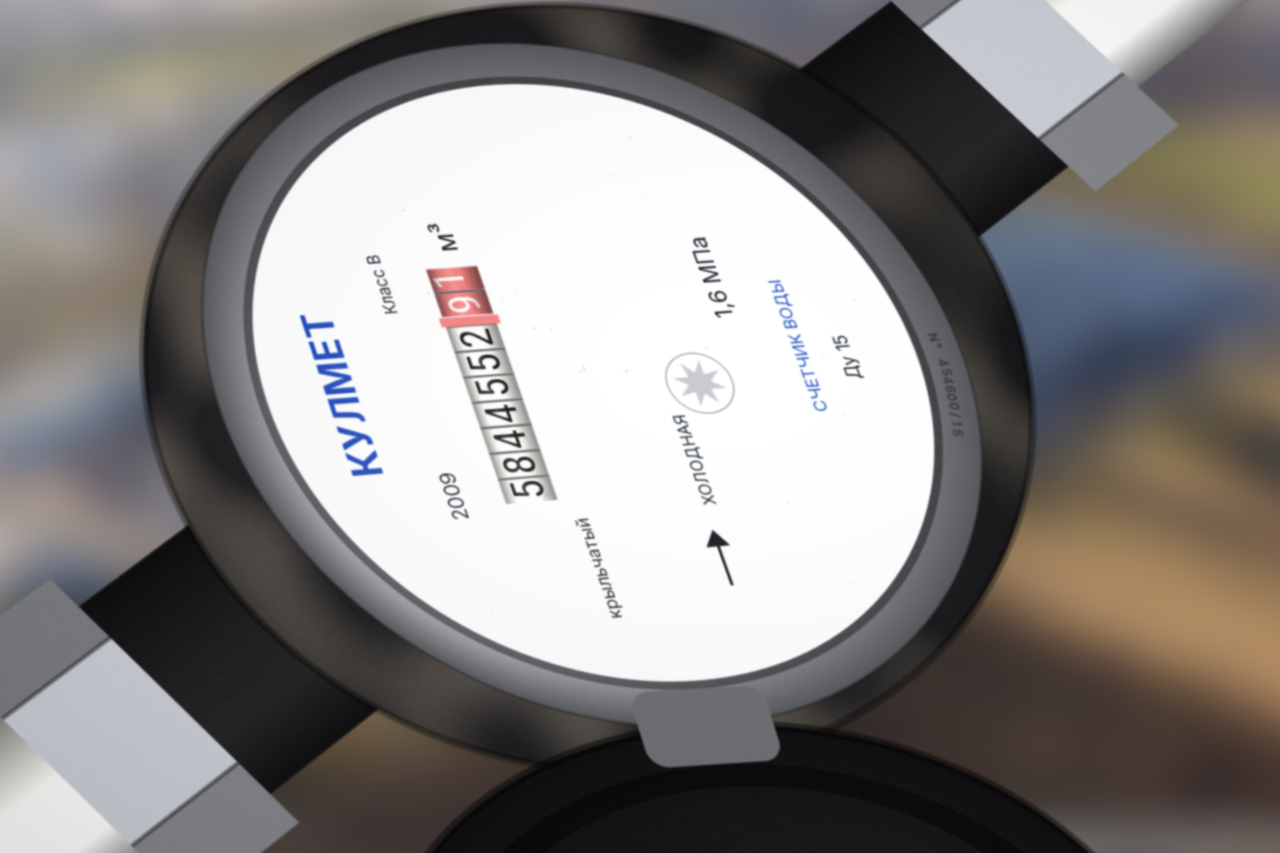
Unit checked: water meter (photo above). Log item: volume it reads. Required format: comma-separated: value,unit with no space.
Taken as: 5844552.91,m³
